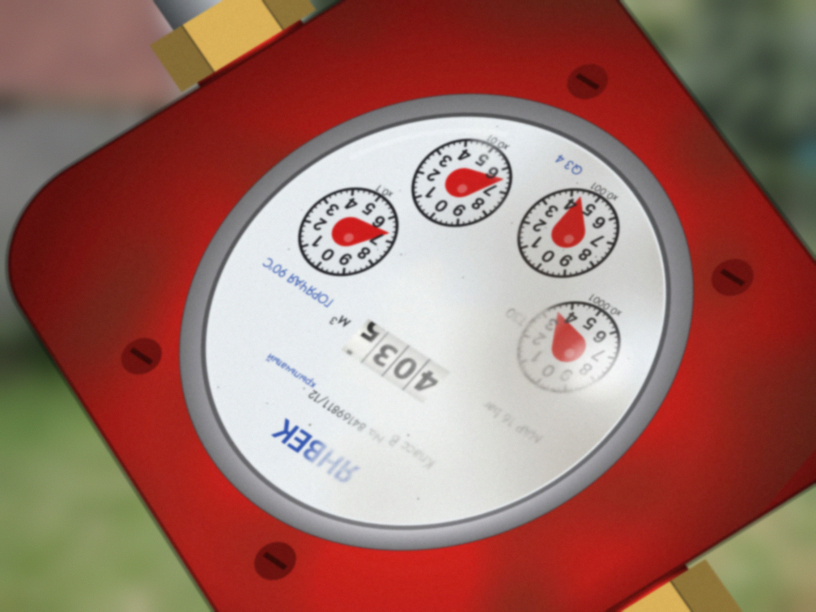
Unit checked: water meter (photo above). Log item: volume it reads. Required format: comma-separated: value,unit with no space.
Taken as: 4034.6643,m³
